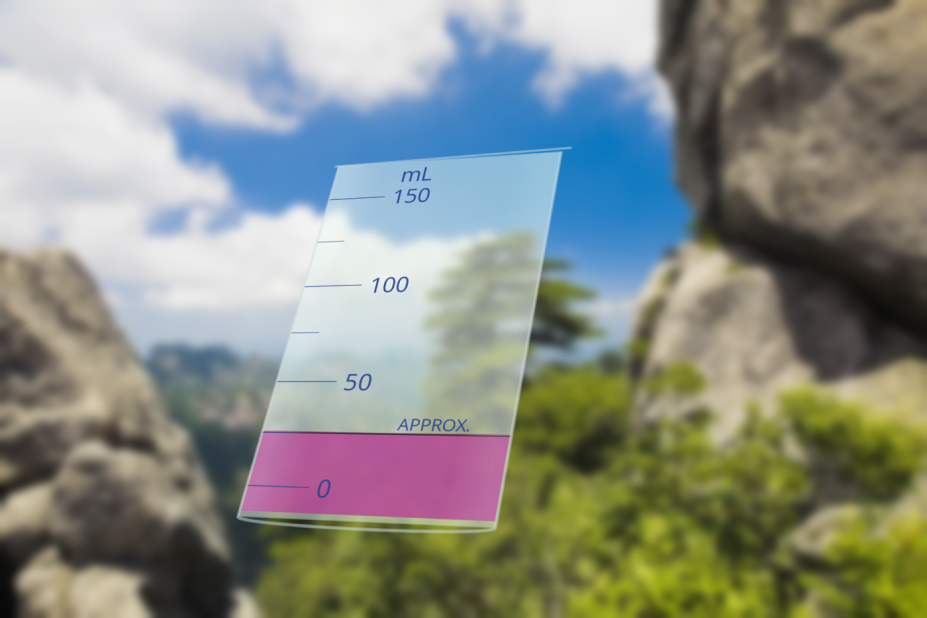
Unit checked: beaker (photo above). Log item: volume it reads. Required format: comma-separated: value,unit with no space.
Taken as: 25,mL
